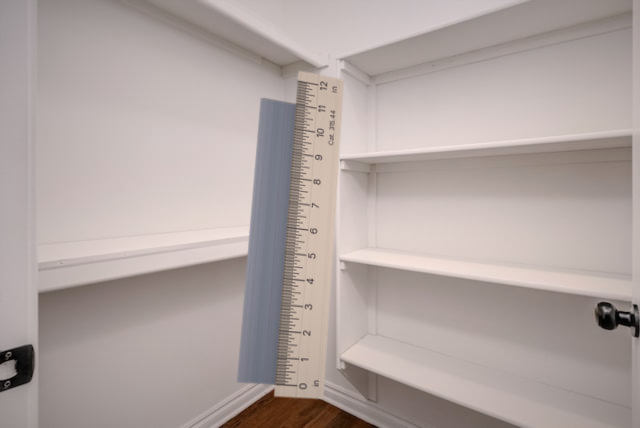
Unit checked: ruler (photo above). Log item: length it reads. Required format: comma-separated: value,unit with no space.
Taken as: 11,in
